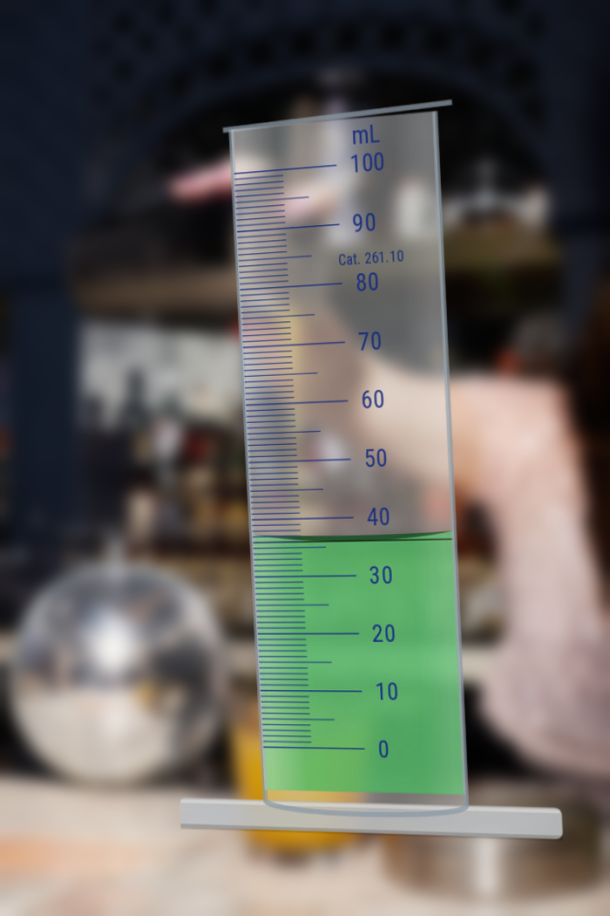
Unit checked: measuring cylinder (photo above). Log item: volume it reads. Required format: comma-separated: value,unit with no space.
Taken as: 36,mL
